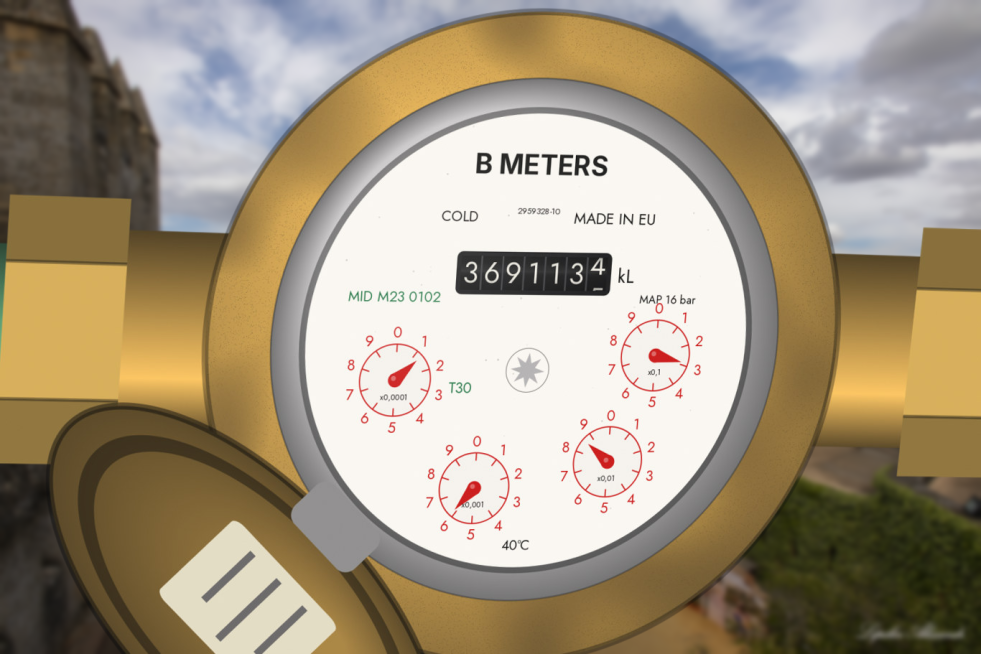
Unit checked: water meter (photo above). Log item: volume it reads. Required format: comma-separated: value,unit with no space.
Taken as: 3691134.2861,kL
